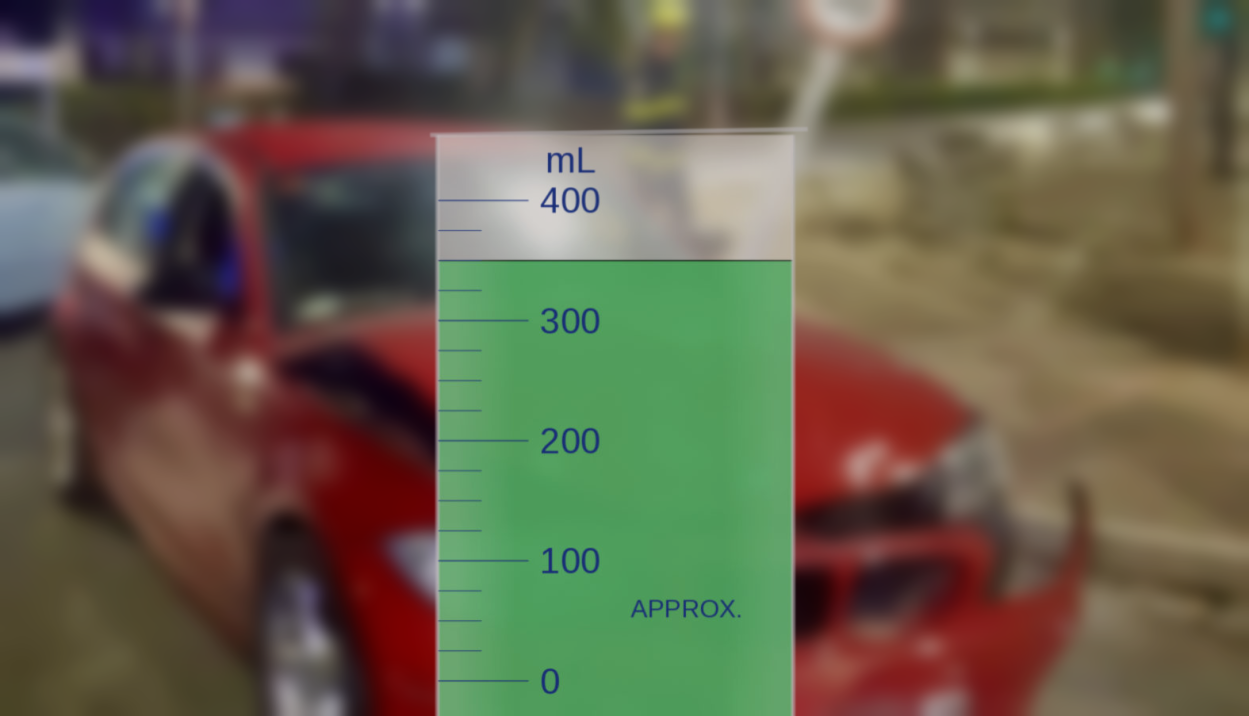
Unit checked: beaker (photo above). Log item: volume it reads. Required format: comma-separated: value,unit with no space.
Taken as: 350,mL
